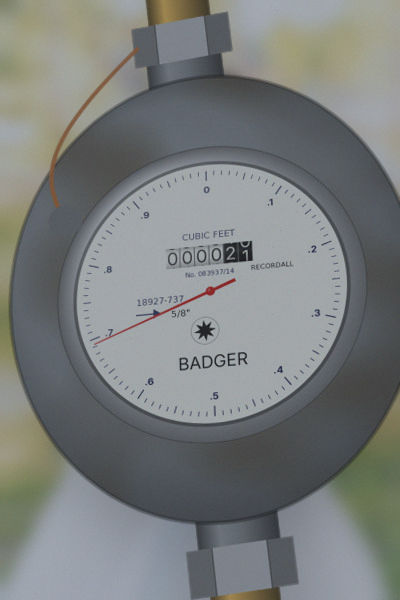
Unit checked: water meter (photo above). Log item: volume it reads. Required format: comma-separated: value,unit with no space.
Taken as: 20.69,ft³
